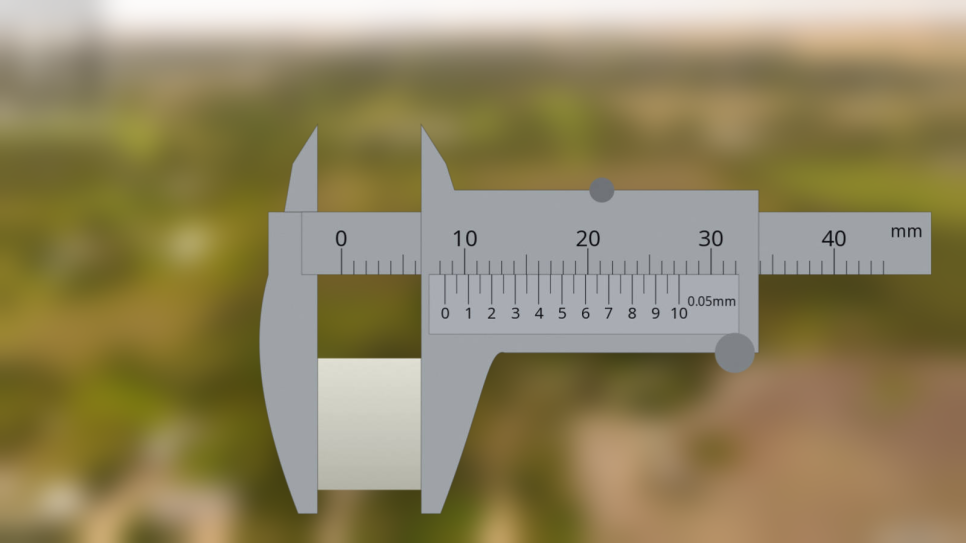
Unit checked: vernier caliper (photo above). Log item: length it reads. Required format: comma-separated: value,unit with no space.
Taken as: 8.4,mm
